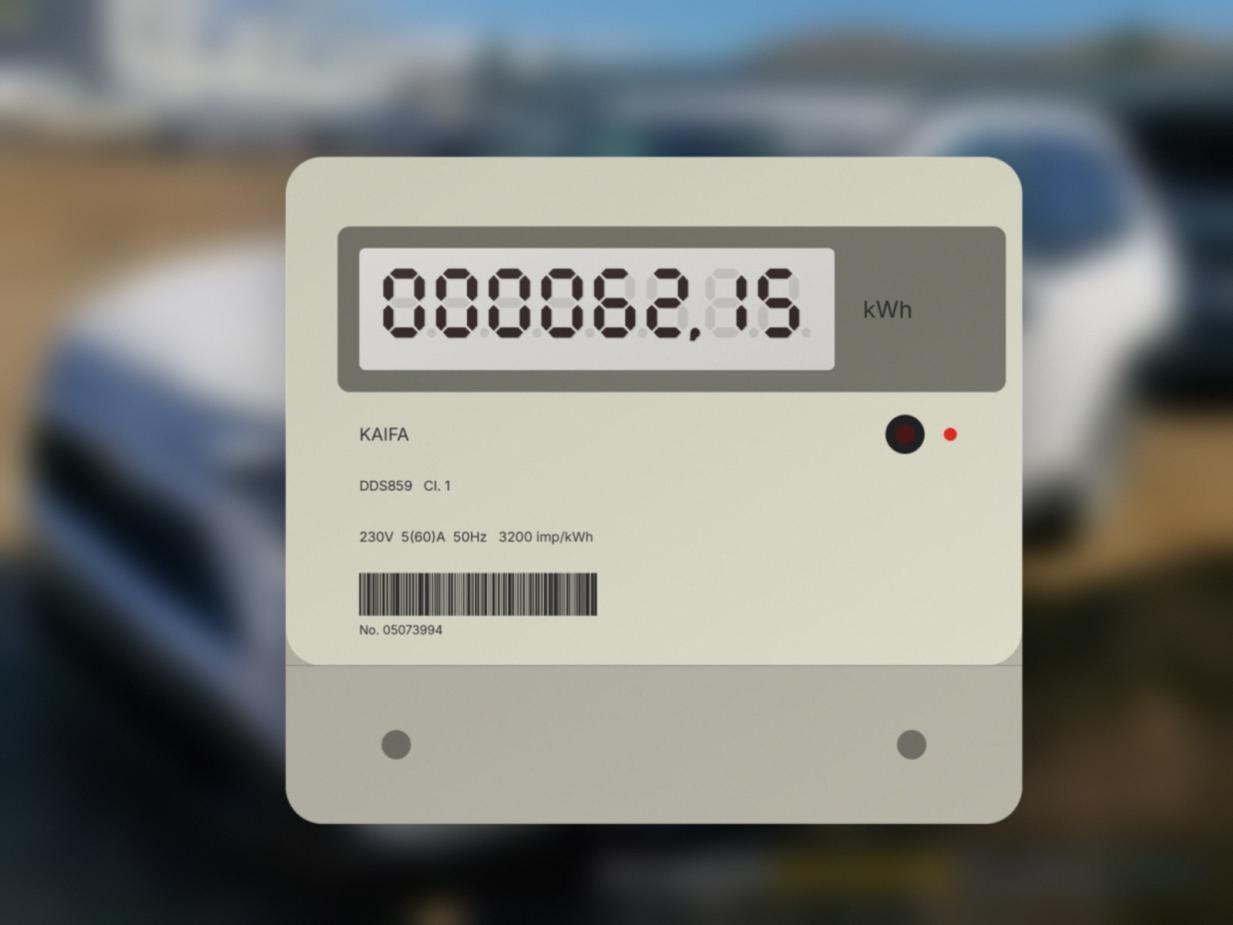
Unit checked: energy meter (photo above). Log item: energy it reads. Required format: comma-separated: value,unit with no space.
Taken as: 62.15,kWh
